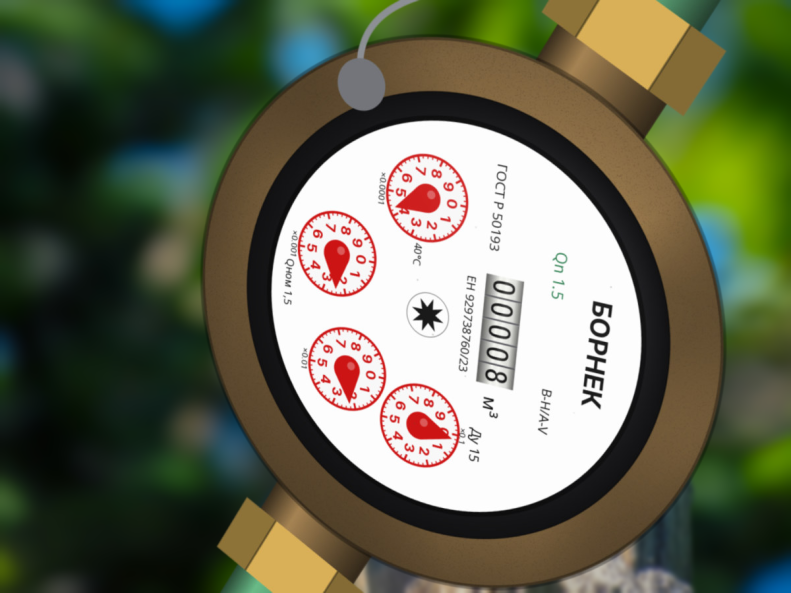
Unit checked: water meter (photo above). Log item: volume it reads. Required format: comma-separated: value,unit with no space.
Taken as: 8.0224,m³
